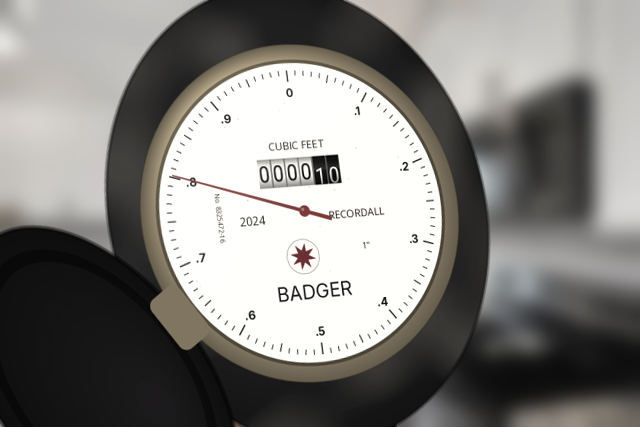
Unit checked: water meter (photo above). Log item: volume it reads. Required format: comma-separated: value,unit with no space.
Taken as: 9.80,ft³
